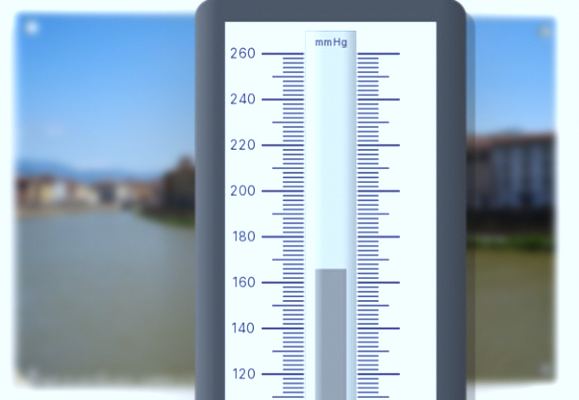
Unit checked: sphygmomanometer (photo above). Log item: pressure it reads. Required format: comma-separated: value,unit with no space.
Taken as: 166,mmHg
